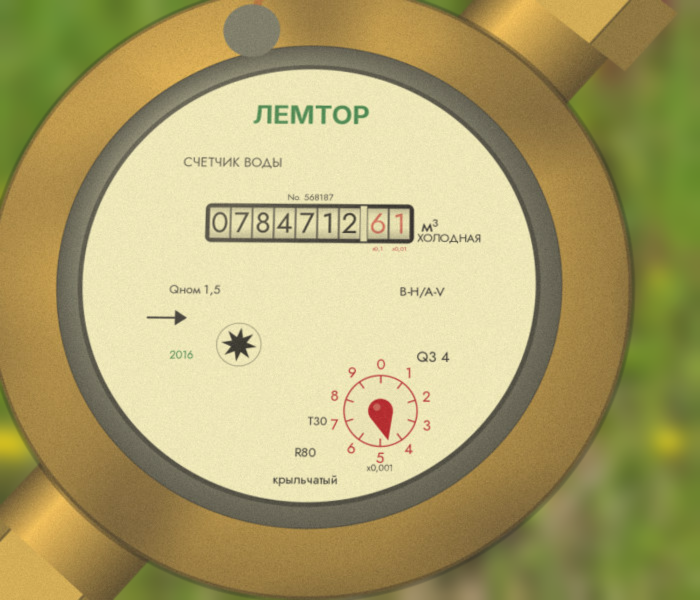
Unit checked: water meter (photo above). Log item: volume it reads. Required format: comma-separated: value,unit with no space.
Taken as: 784712.614,m³
